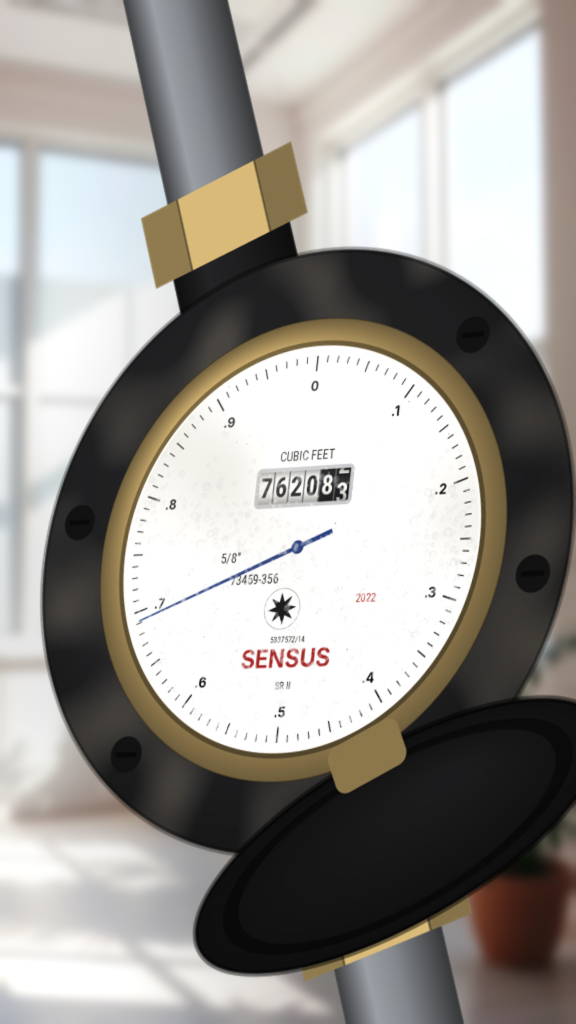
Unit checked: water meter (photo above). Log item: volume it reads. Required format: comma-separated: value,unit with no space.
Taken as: 762082.69,ft³
